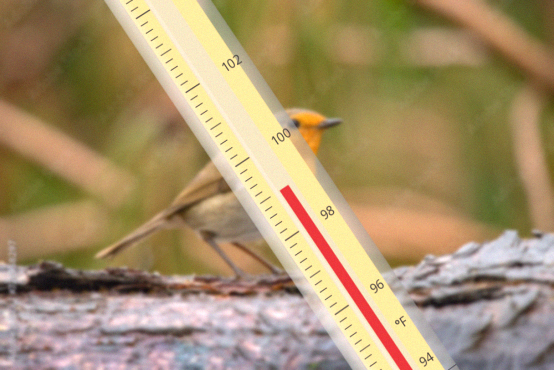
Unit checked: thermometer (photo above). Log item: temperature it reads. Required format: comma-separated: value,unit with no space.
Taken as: 99,°F
